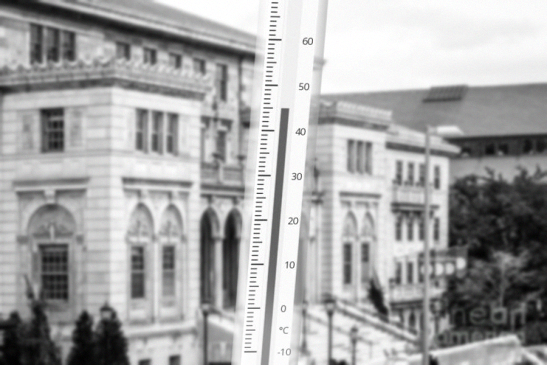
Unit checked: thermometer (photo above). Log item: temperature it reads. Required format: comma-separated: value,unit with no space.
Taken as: 45,°C
